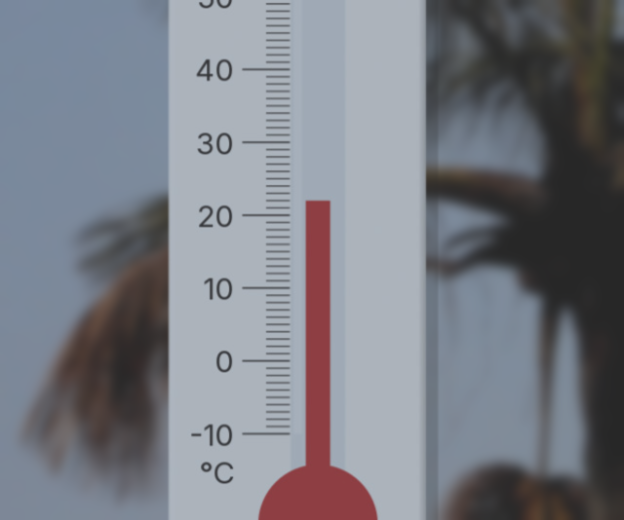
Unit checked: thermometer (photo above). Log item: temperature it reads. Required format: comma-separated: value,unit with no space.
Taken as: 22,°C
